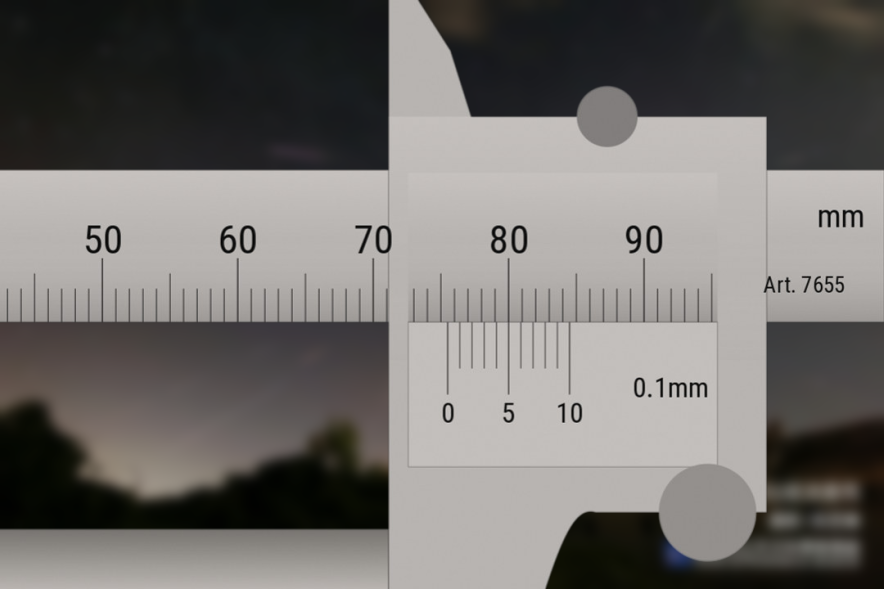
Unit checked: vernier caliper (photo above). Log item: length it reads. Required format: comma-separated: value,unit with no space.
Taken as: 75.5,mm
